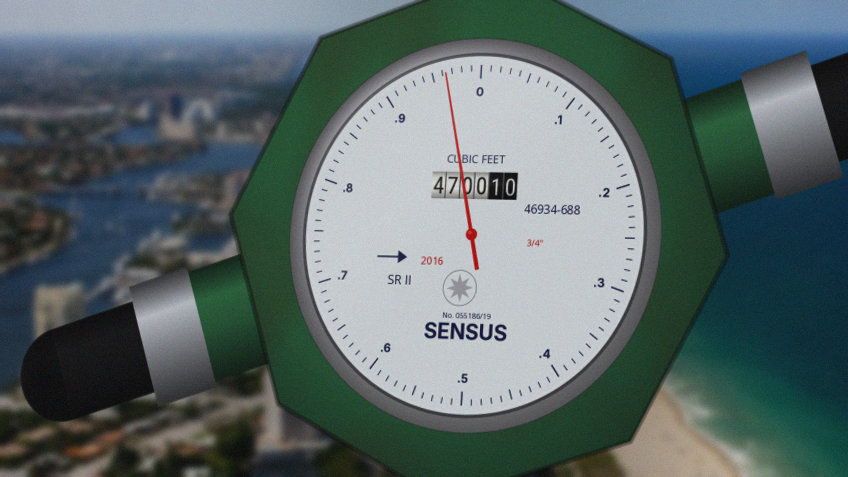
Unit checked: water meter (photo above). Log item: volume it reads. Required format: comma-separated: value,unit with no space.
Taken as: 470009.96,ft³
